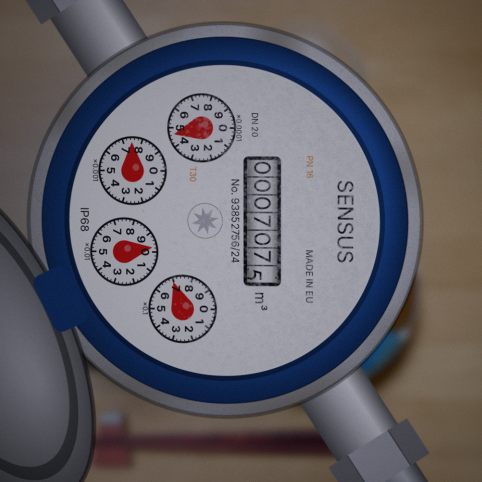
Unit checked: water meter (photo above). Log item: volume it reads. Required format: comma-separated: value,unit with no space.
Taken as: 7074.6974,m³
